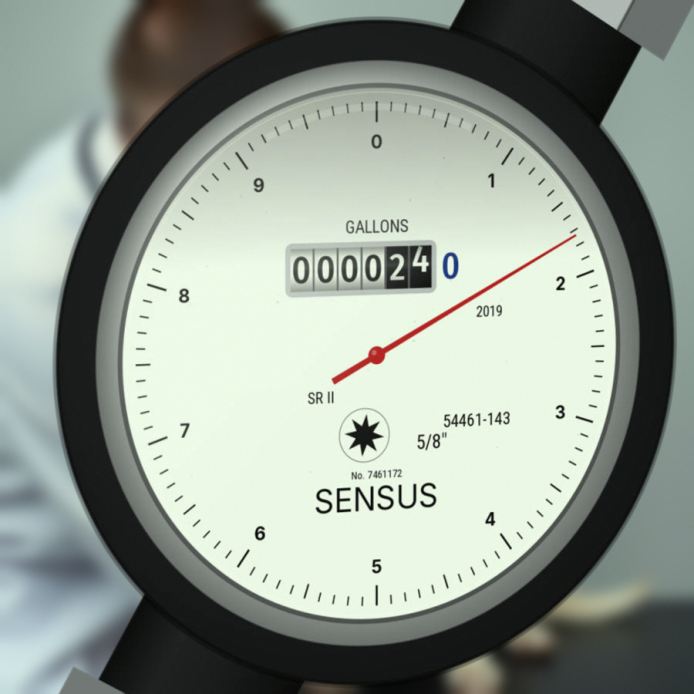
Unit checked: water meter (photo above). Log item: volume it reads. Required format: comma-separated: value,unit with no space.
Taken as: 241.7,gal
